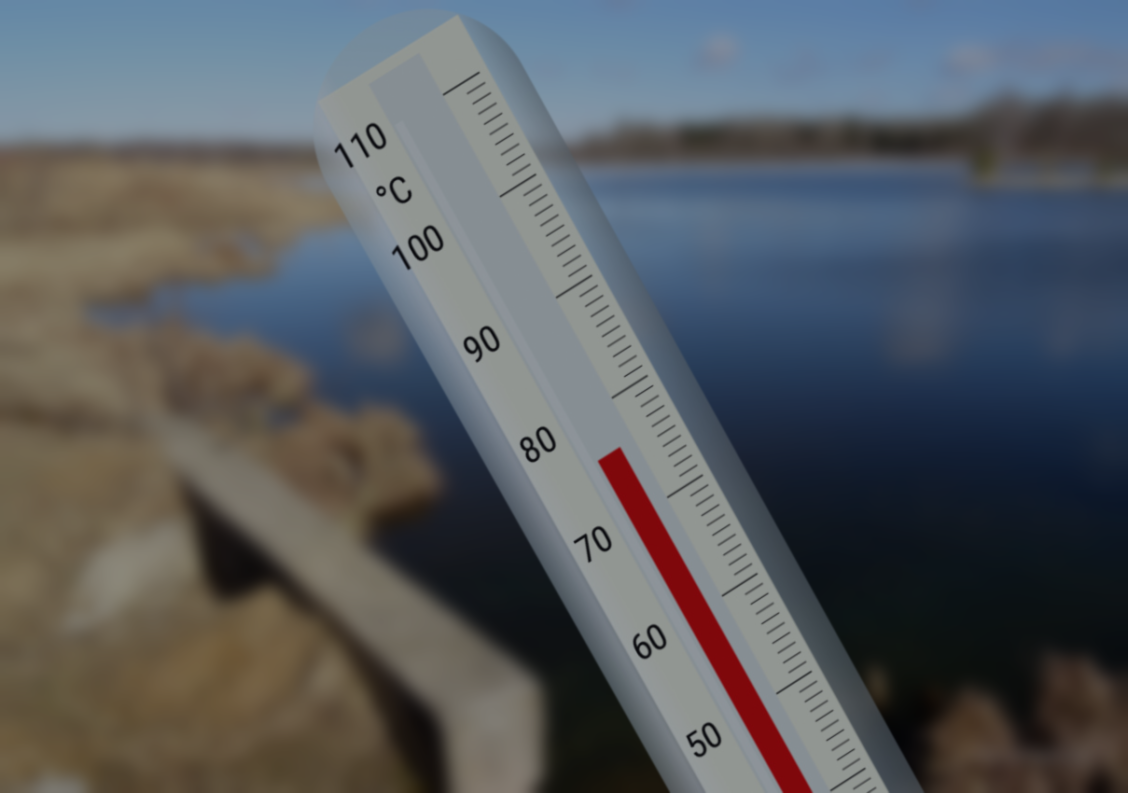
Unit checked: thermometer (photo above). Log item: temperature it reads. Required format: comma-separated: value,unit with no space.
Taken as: 76,°C
